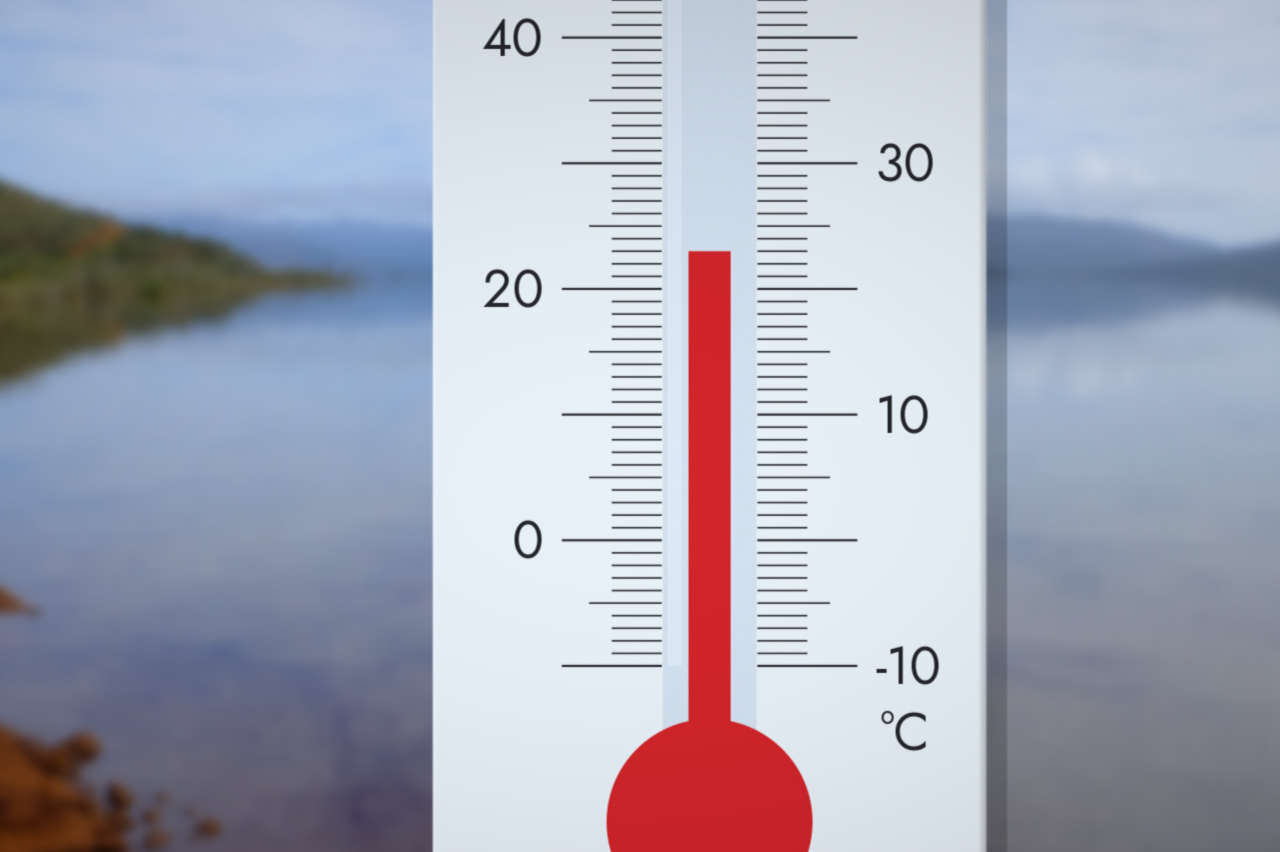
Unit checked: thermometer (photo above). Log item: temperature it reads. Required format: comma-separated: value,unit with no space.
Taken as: 23,°C
